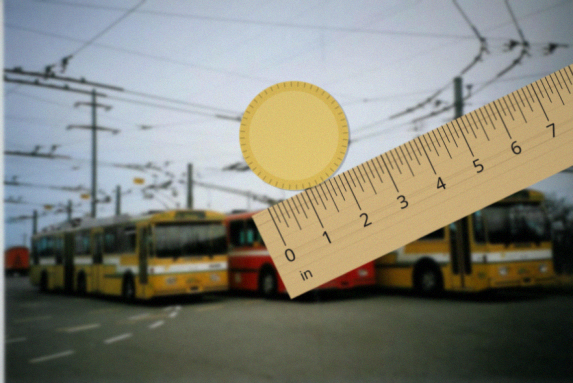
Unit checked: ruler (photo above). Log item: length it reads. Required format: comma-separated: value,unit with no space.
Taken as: 2.625,in
